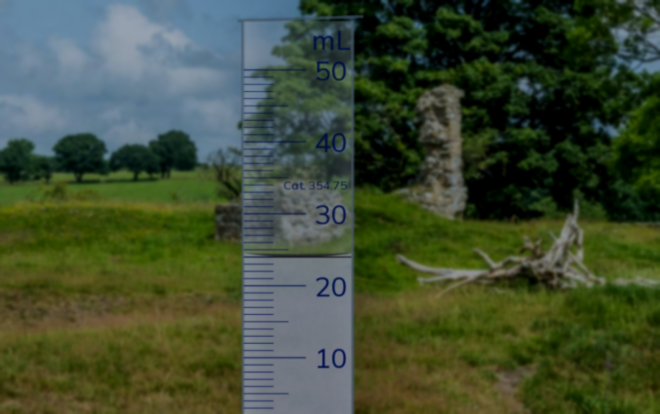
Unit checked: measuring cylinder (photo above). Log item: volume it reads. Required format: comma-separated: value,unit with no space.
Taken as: 24,mL
